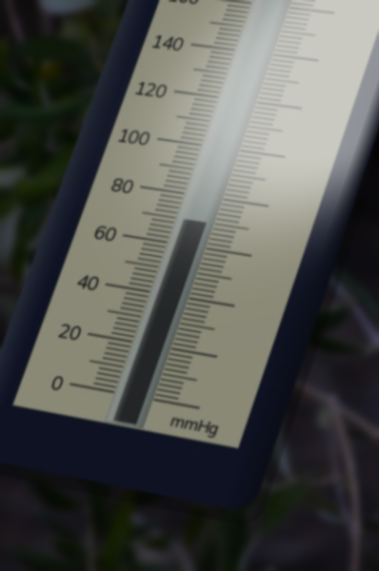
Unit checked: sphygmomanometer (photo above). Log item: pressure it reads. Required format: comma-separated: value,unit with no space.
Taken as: 70,mmHg
